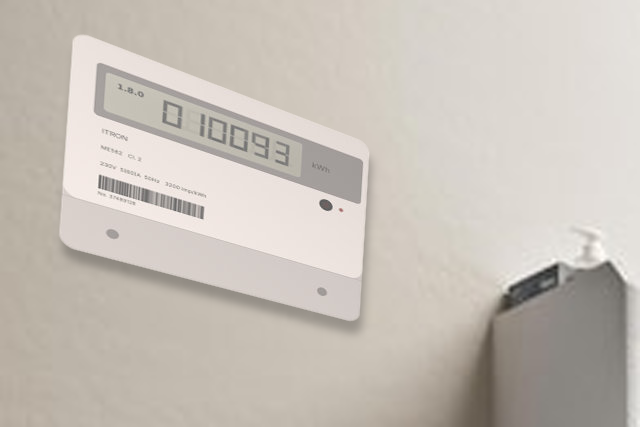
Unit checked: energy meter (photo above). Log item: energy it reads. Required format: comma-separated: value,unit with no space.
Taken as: 10093,kWh
